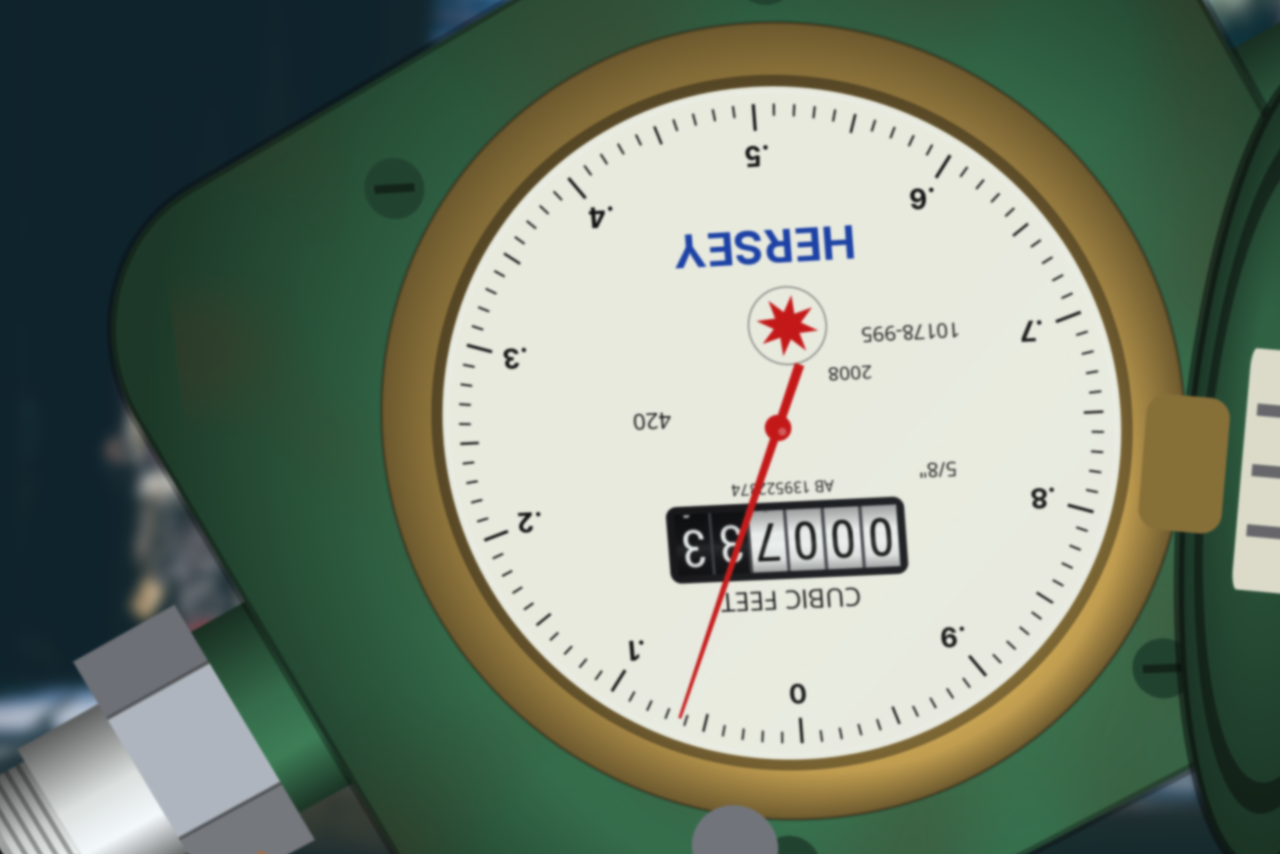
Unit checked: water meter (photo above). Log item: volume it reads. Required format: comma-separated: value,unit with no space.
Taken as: 733.06,ft³
